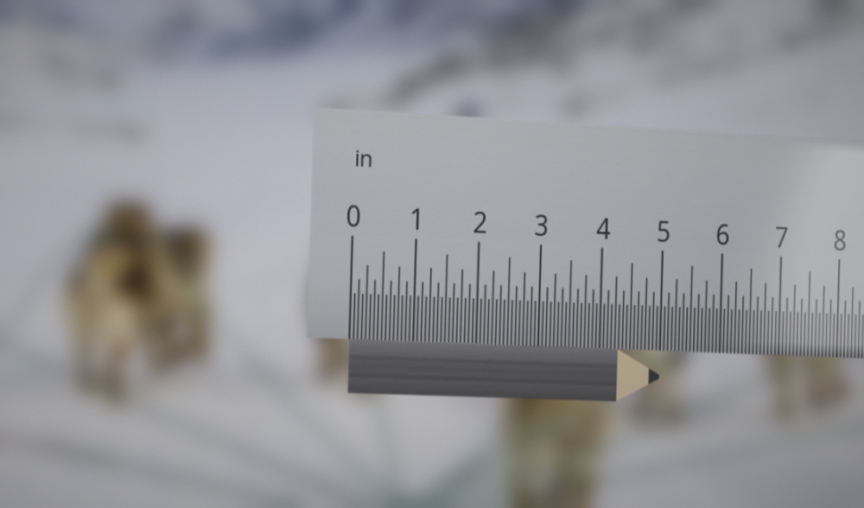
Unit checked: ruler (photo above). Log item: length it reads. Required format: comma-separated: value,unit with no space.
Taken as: 5,in
